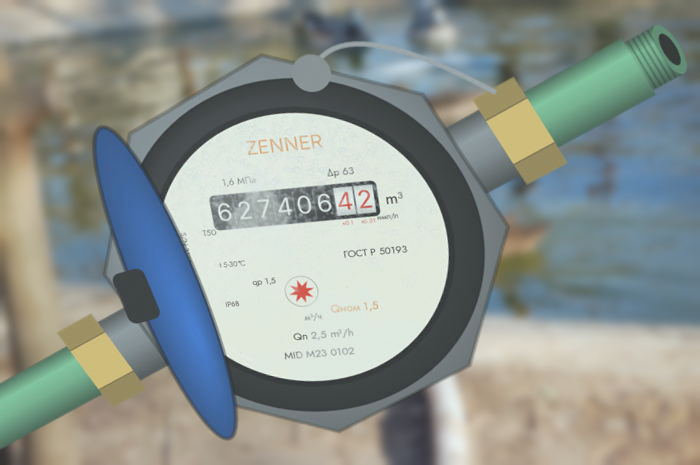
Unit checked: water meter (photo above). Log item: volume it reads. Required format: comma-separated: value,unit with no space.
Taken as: 627406.42,m³
